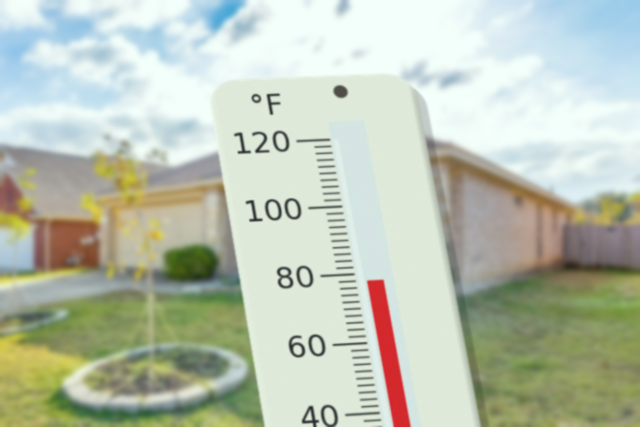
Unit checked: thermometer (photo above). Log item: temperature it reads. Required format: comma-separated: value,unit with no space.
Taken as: 78,°F
